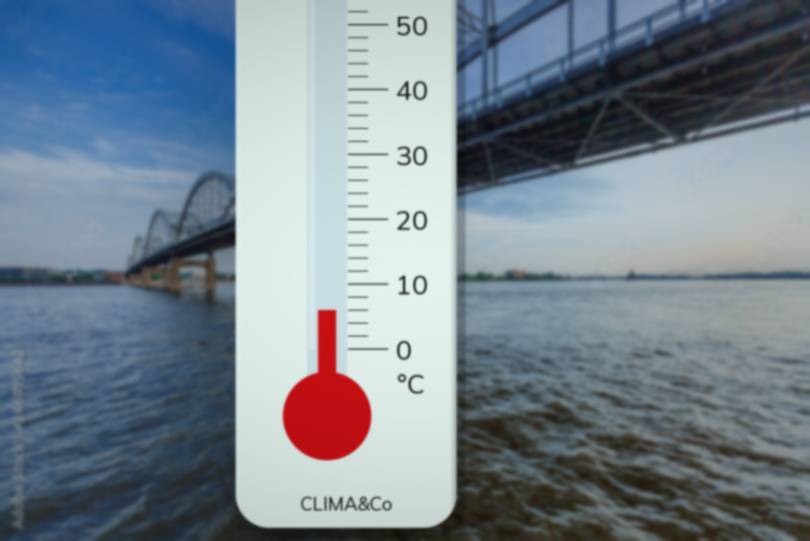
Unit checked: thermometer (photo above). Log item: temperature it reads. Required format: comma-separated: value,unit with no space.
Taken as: 6,°C
